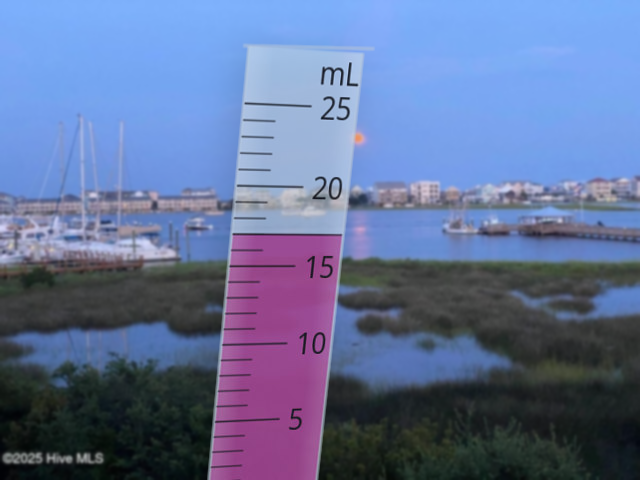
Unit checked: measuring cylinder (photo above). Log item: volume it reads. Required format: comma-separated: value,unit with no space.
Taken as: 17,mL
